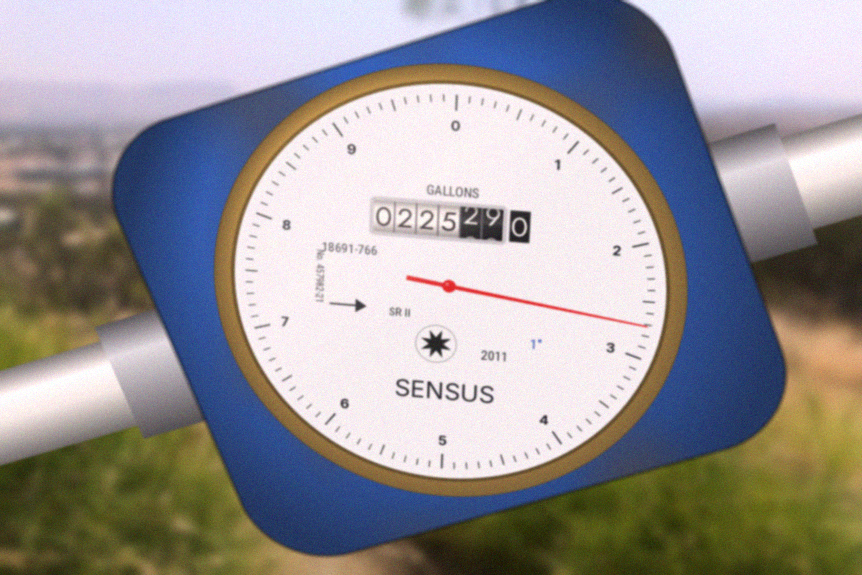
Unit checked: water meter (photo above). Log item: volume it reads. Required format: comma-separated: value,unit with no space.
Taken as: 225292.7,gal
